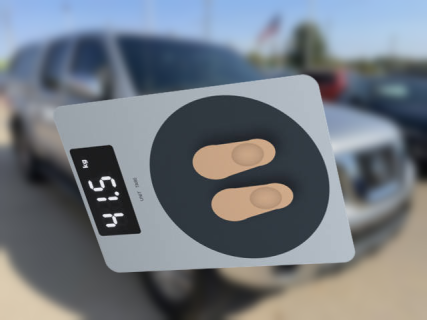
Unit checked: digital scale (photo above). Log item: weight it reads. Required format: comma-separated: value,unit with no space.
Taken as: 41.5,kg
